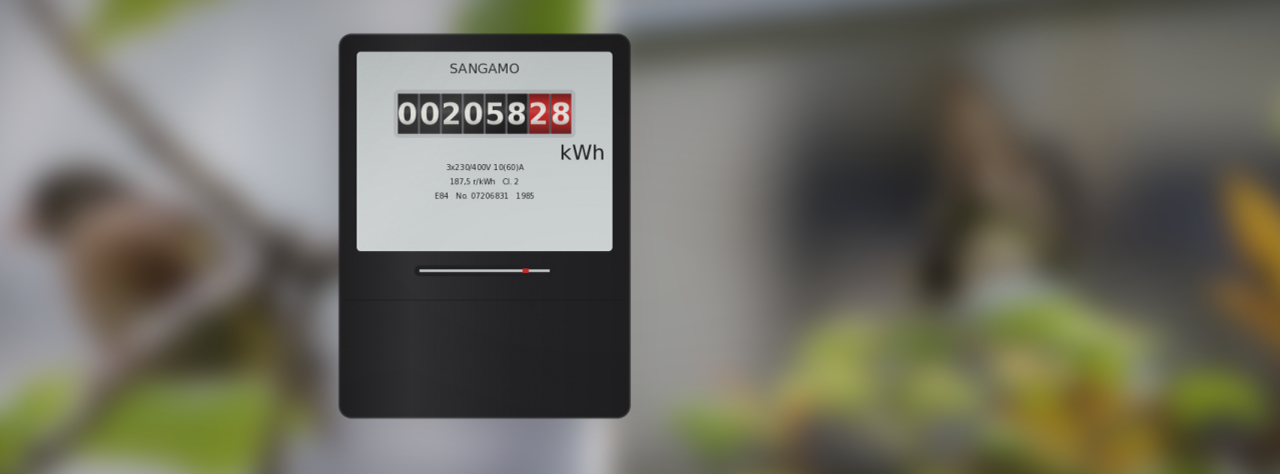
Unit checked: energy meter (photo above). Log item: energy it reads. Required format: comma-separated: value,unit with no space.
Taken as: 2058.28,kWh
